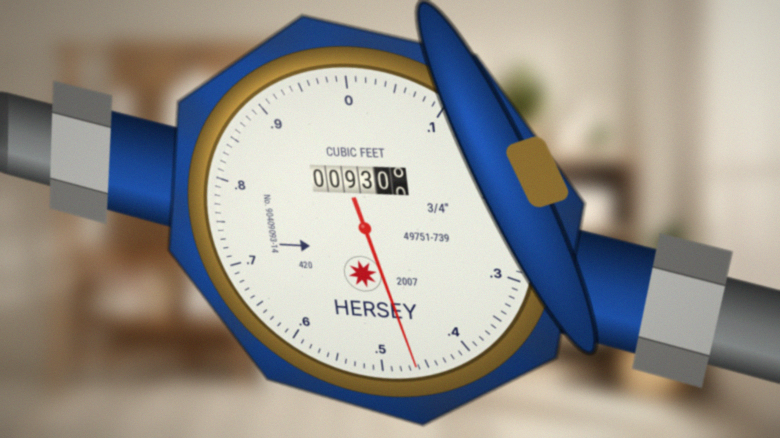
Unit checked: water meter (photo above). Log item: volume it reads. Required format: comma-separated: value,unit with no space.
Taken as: 9308.46,ft³
